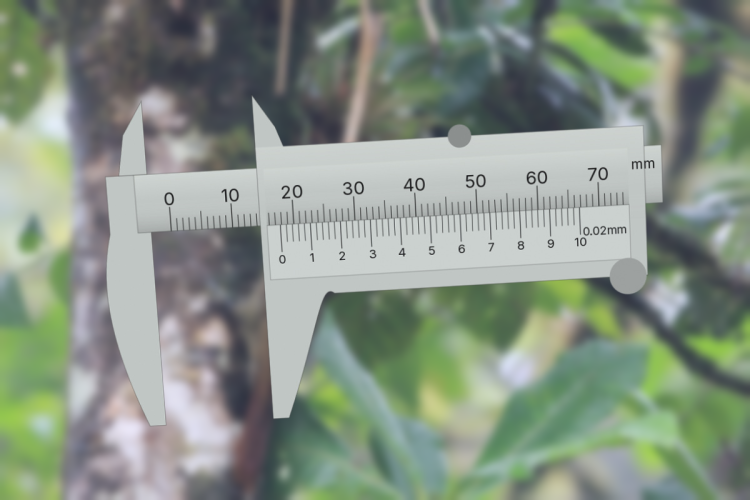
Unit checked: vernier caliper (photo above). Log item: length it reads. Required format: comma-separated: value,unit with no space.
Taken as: 17.8,mm
